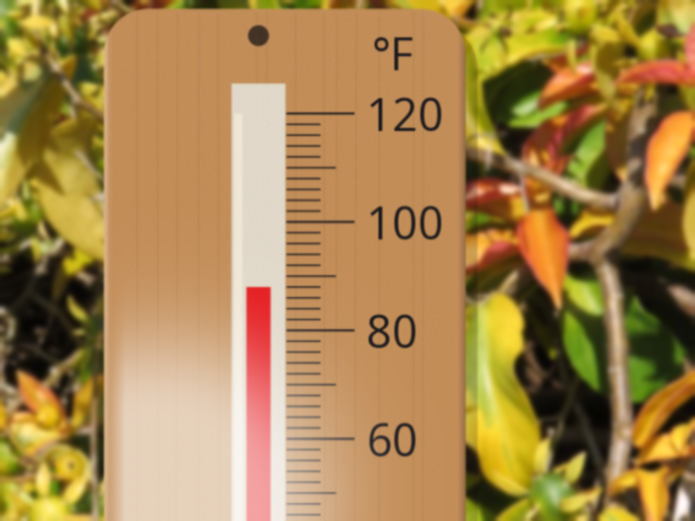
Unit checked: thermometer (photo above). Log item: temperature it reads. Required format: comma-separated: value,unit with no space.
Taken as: 88,°F
